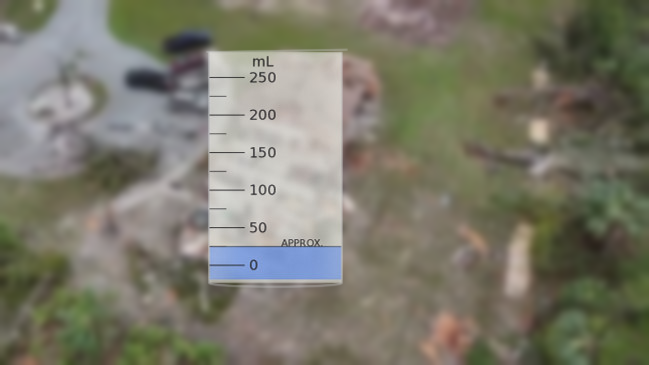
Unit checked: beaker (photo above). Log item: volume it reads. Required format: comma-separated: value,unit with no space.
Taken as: 25,mL
